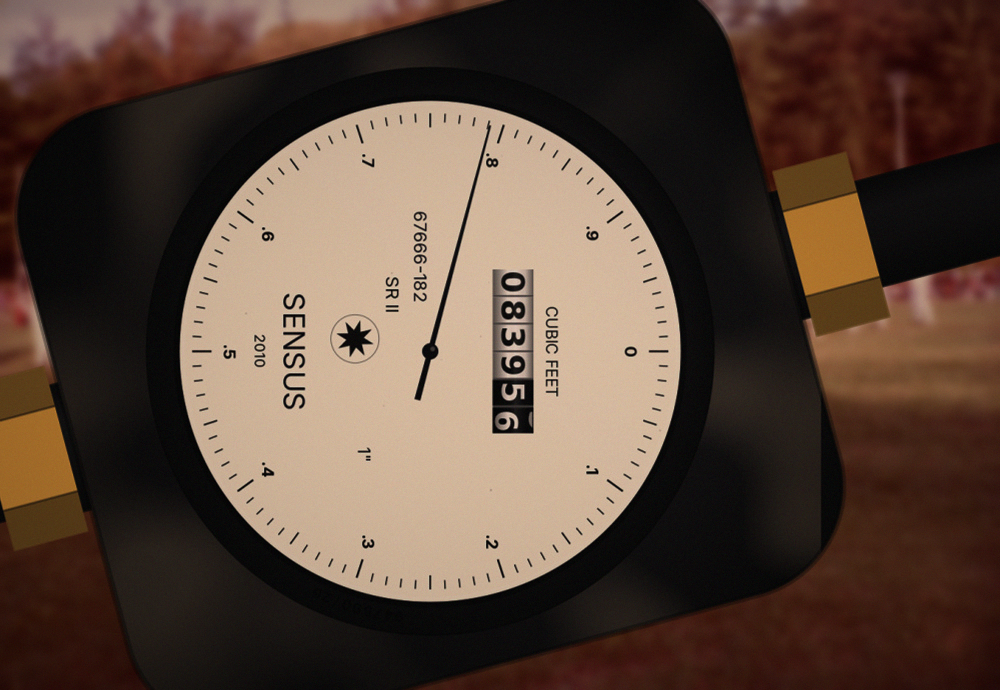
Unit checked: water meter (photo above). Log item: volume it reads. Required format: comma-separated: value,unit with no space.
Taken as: 83955.79,ft³
